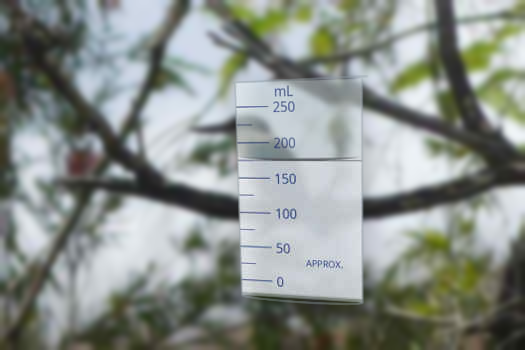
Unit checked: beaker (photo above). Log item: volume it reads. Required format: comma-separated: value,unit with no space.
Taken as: 175,mL
